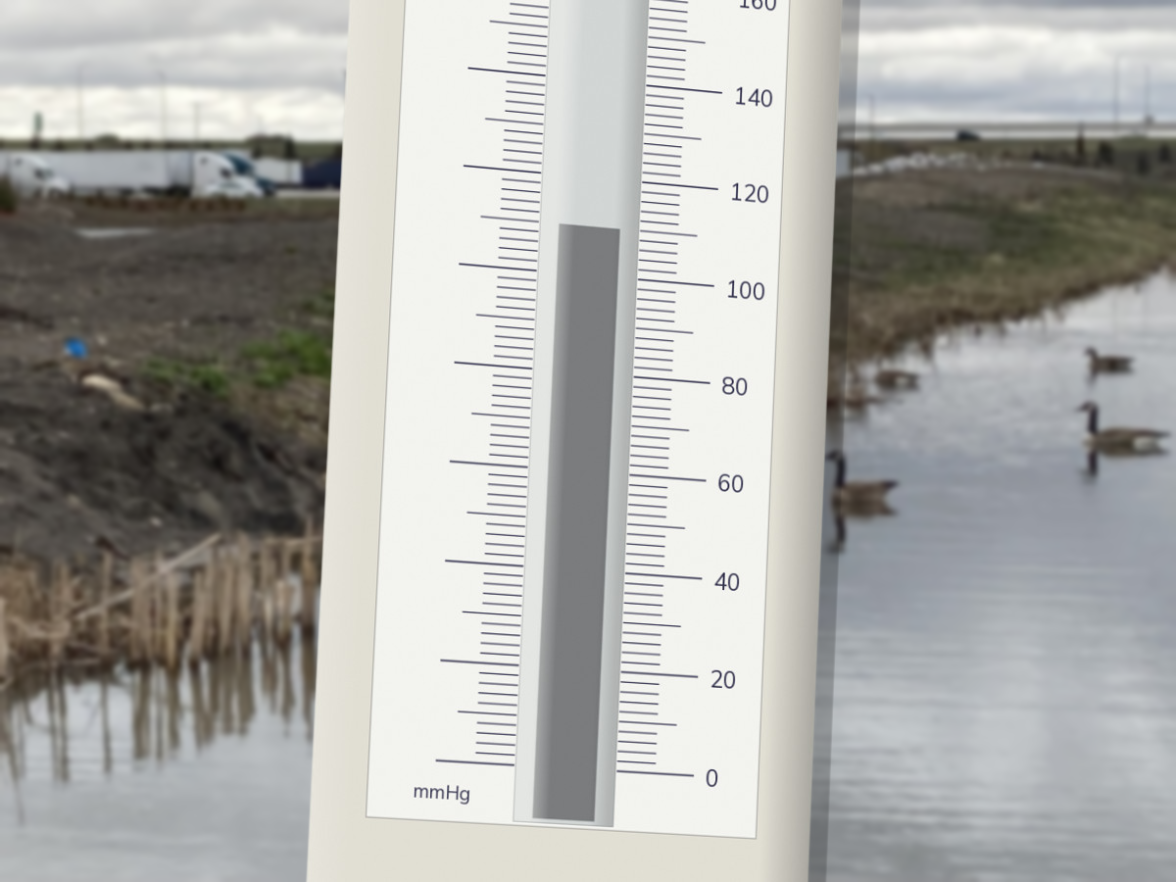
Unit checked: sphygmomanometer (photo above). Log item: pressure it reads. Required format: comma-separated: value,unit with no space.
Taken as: 110,mmHg
